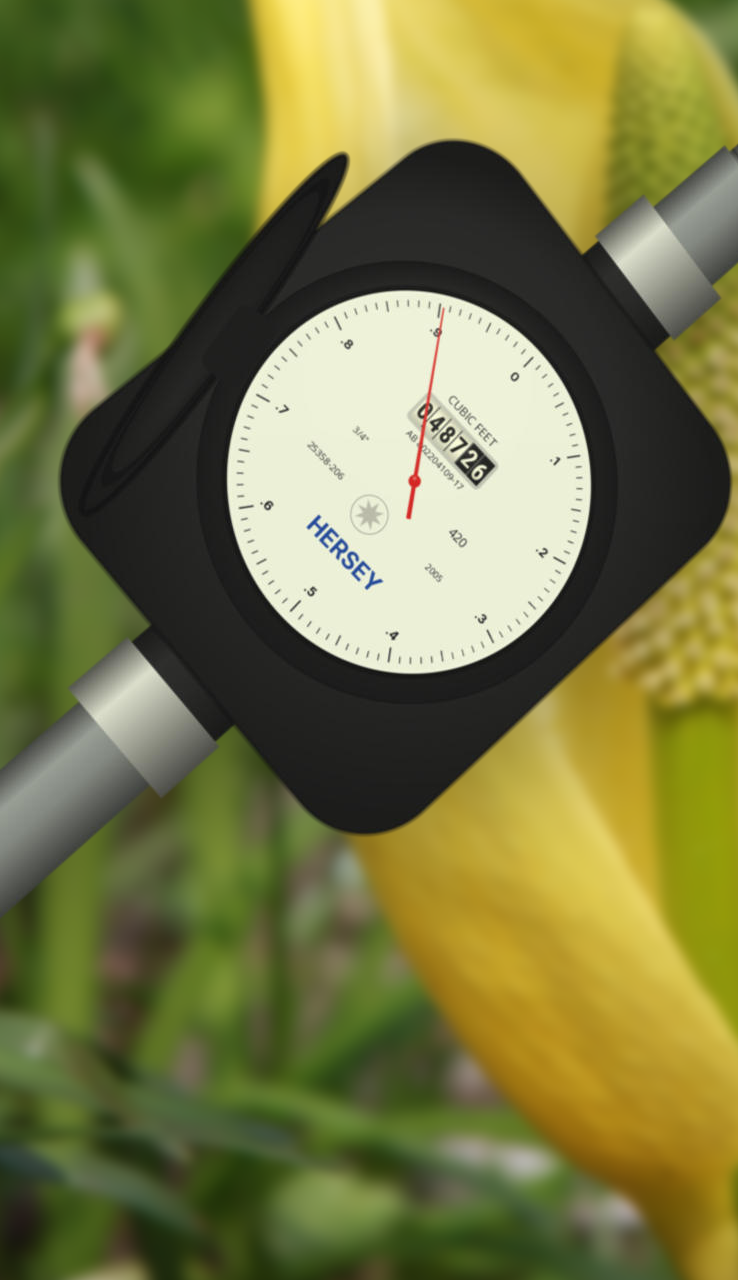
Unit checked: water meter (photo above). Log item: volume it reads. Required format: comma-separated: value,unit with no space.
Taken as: 48725.90,ft³
